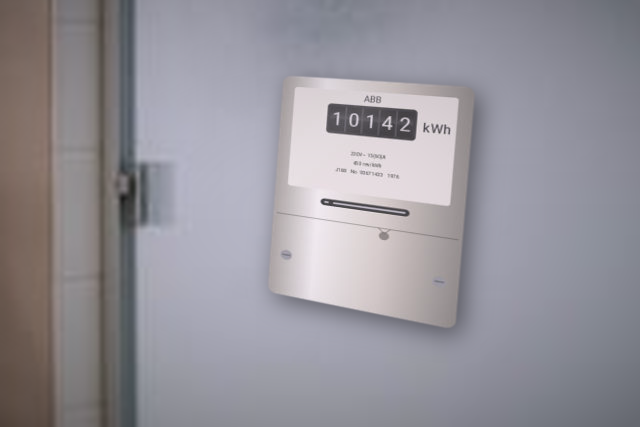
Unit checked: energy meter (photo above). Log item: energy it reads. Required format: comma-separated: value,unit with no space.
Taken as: 10142,kWh
